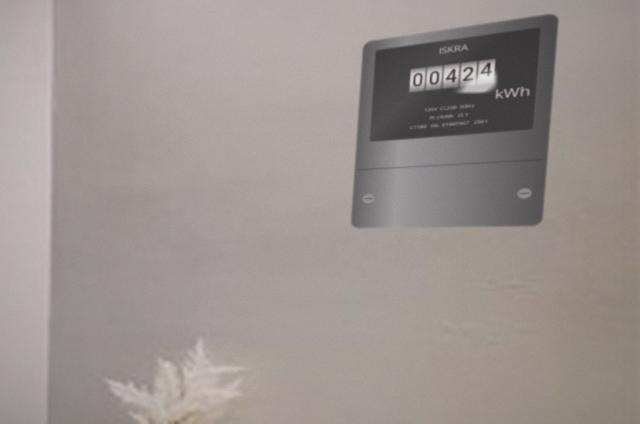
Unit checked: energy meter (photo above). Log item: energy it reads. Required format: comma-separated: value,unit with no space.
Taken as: 424,kWh
